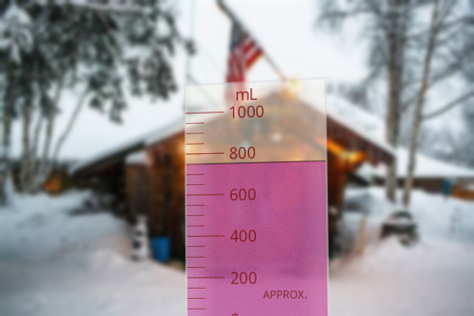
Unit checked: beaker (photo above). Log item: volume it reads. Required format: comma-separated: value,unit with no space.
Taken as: 750,mL
